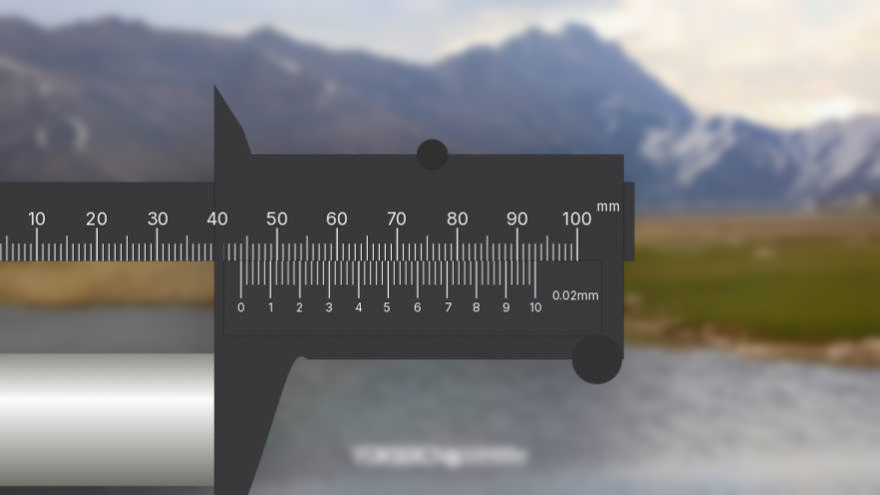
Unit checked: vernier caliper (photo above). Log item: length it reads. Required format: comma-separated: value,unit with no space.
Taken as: 44.0,mm
